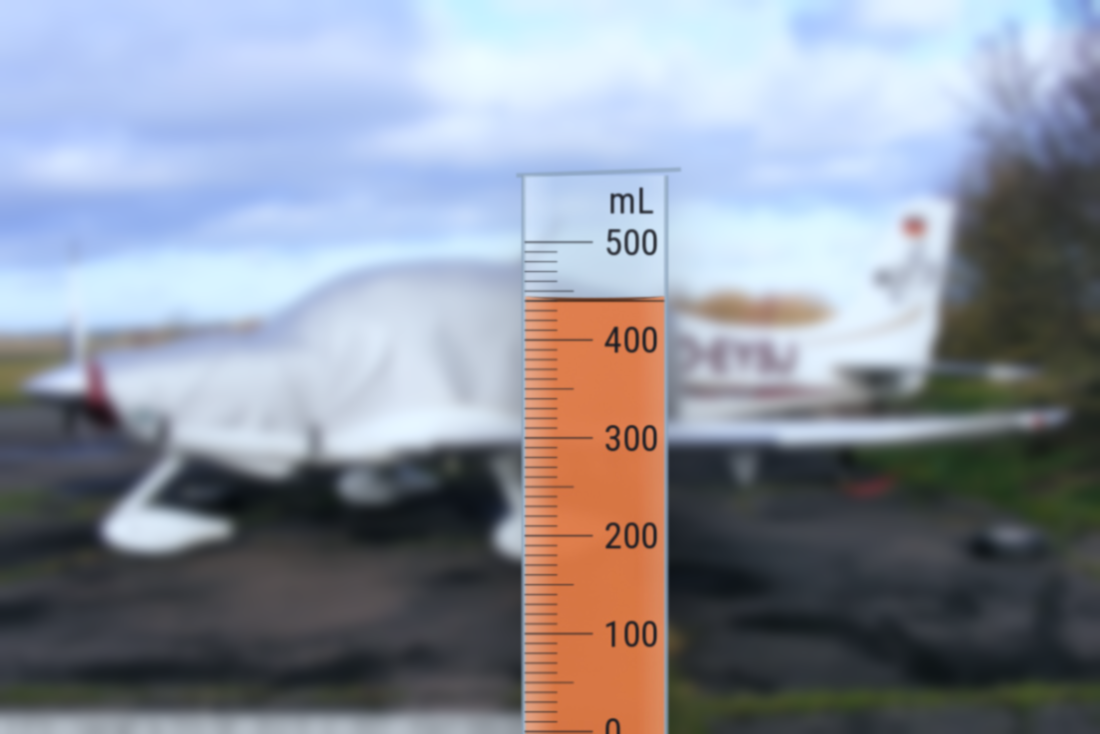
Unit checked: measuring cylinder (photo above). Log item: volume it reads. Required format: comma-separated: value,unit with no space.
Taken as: 440,mL
